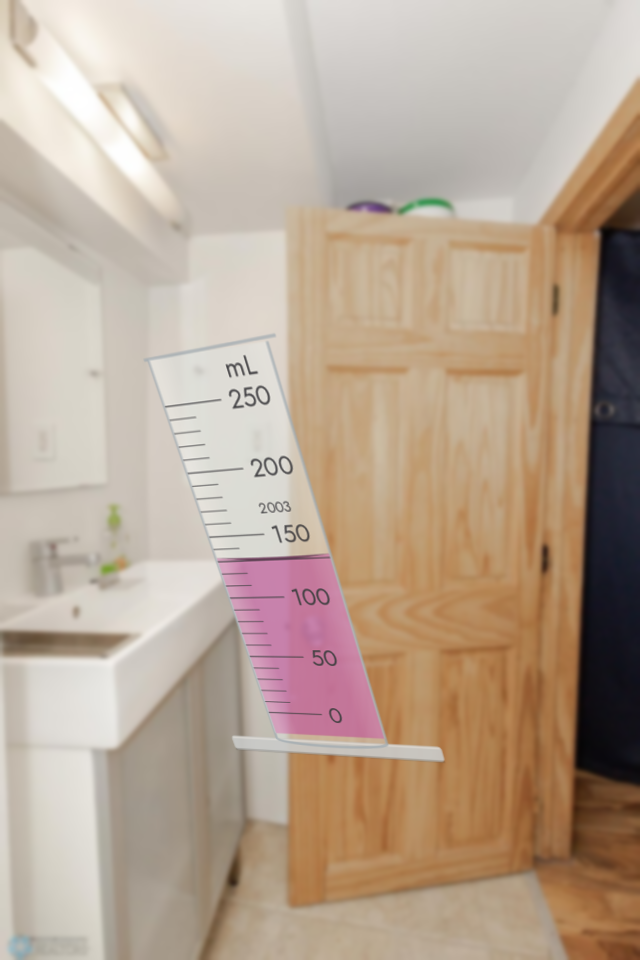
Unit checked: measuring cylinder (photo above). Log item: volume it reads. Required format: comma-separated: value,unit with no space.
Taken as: 130,mL
